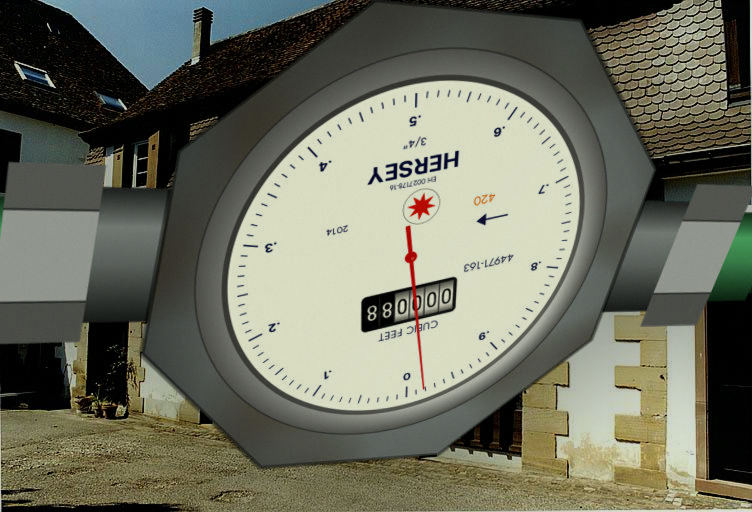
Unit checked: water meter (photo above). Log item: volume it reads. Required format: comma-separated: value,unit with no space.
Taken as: 87.98,ft³
